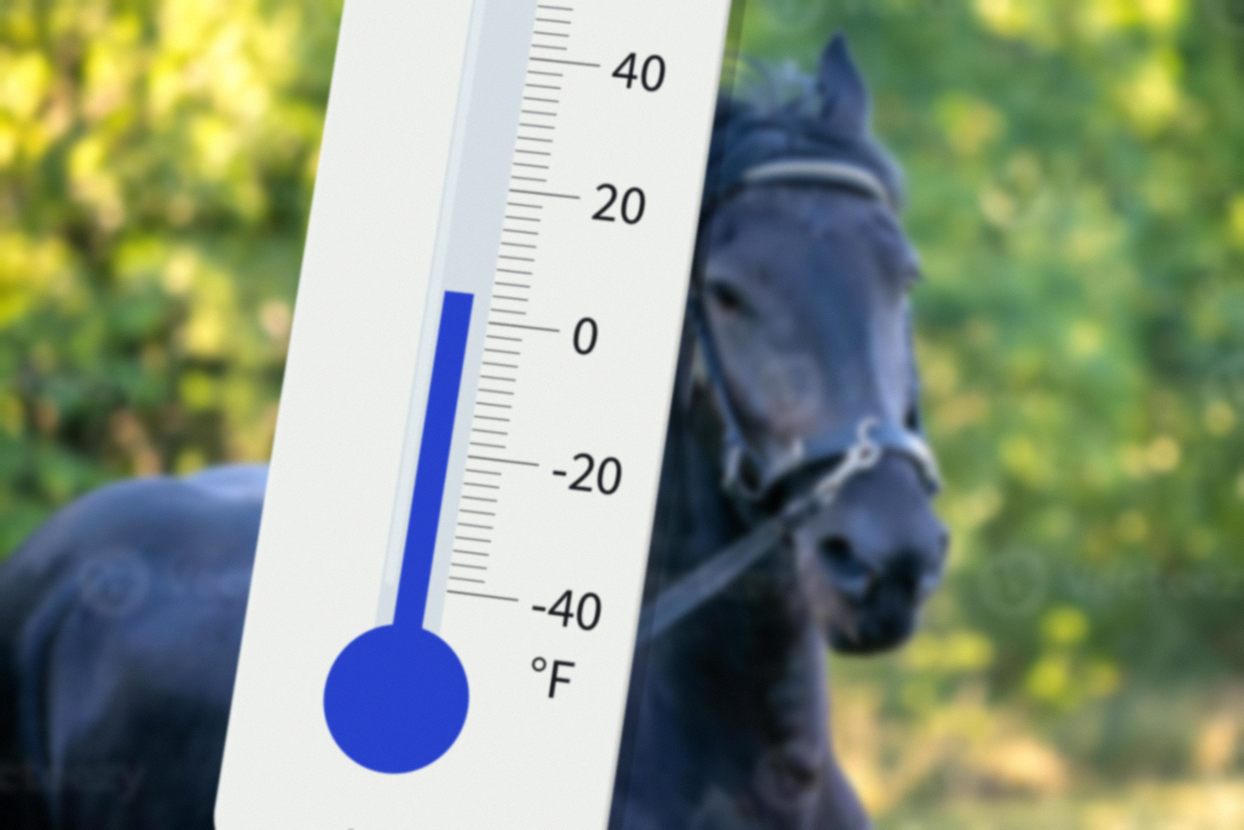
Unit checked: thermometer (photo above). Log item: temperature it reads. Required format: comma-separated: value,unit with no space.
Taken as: 4,°F
